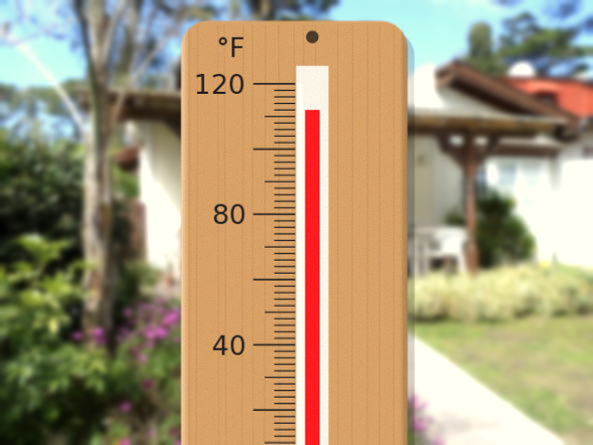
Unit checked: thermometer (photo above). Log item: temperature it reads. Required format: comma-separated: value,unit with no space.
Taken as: 112,°F
